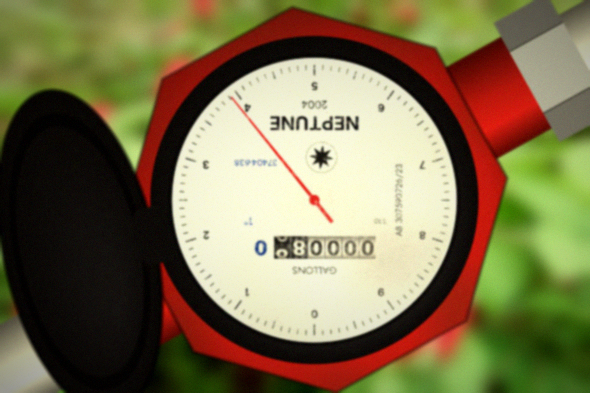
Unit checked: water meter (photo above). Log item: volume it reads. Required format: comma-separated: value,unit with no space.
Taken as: 883.9,gal
